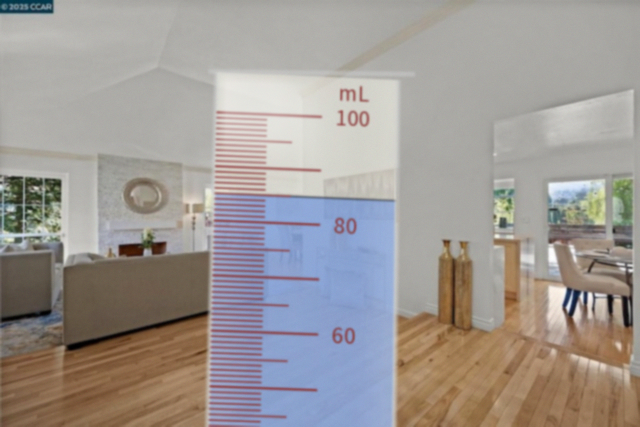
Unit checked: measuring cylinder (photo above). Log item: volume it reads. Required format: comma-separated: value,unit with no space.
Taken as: 85,mL
